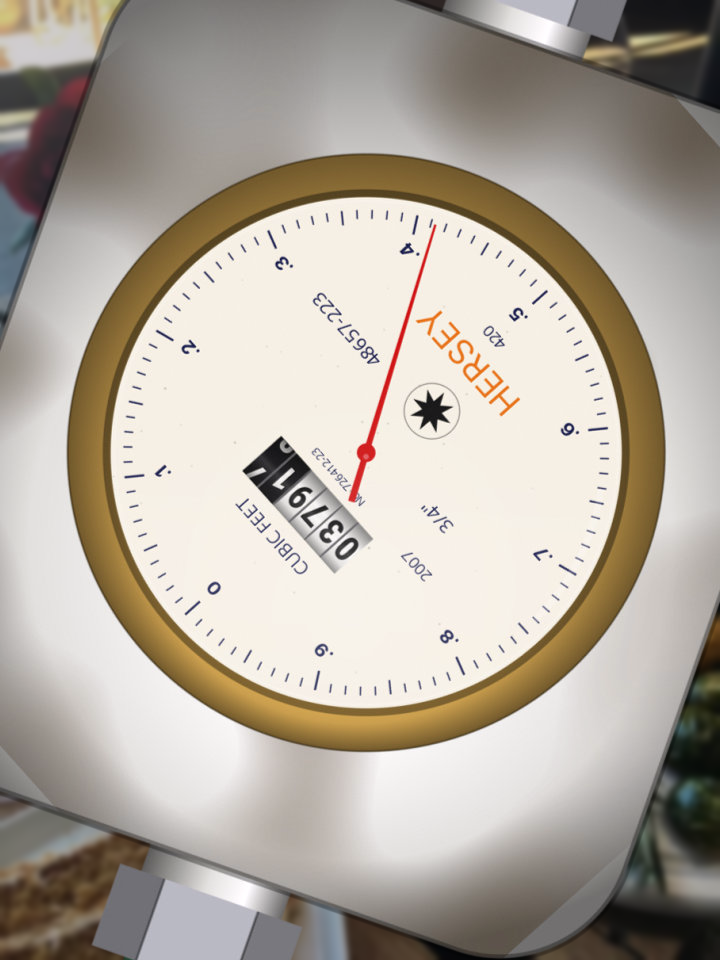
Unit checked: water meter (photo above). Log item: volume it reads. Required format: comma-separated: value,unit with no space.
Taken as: 37917.41,ft³
